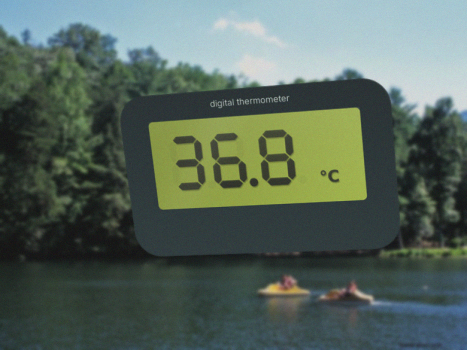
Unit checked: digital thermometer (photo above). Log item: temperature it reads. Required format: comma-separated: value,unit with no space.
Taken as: 36.8,°C
